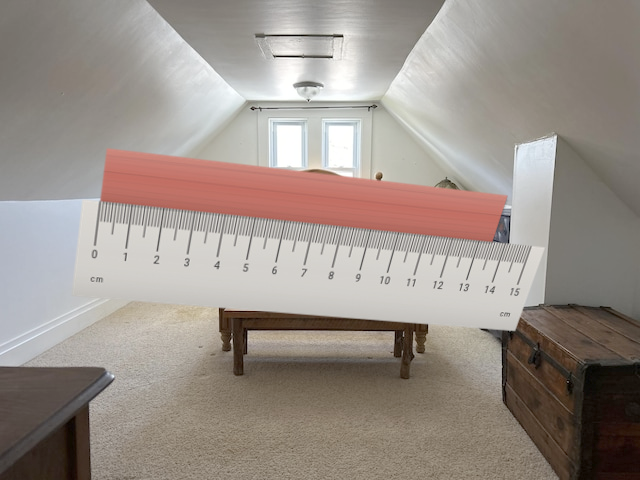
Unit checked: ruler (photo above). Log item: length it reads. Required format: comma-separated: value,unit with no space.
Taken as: 13.5,cm
